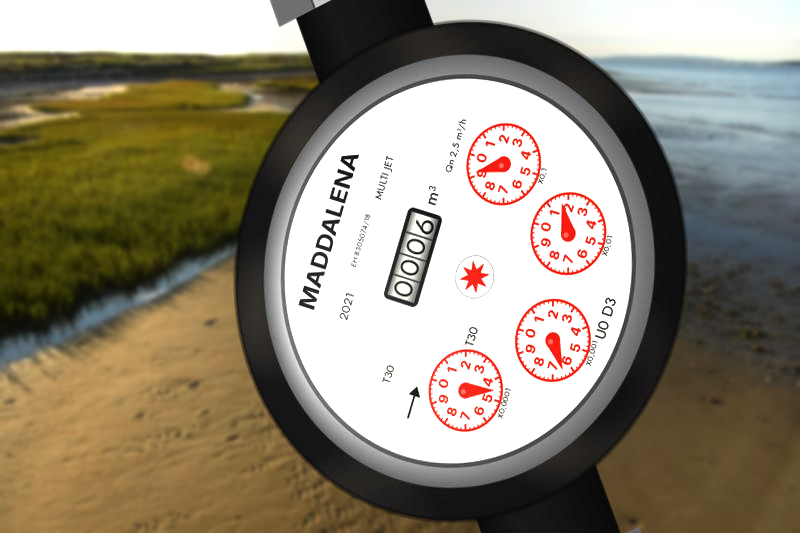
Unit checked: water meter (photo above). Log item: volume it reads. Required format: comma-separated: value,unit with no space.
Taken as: 5.9164,m³
